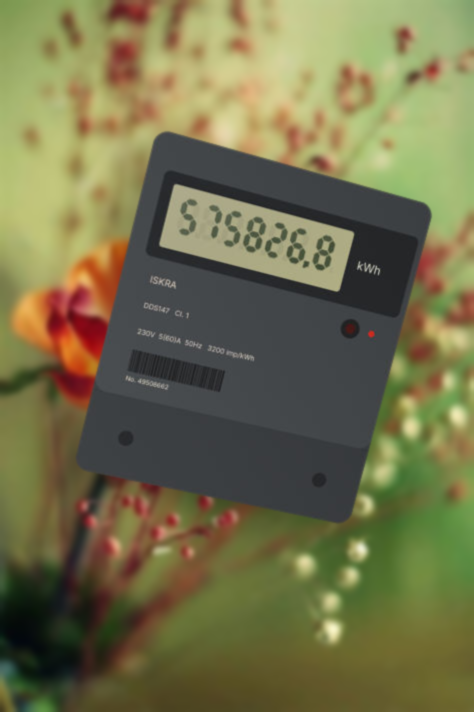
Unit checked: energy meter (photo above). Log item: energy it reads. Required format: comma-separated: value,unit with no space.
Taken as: 575826.8,kWh
